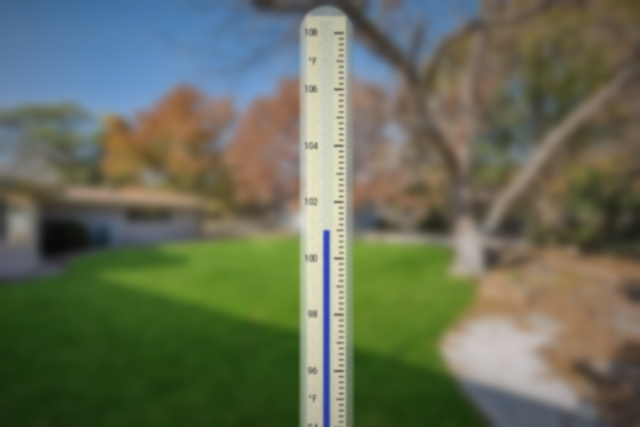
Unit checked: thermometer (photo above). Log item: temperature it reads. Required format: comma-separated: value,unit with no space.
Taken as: 101,°F
